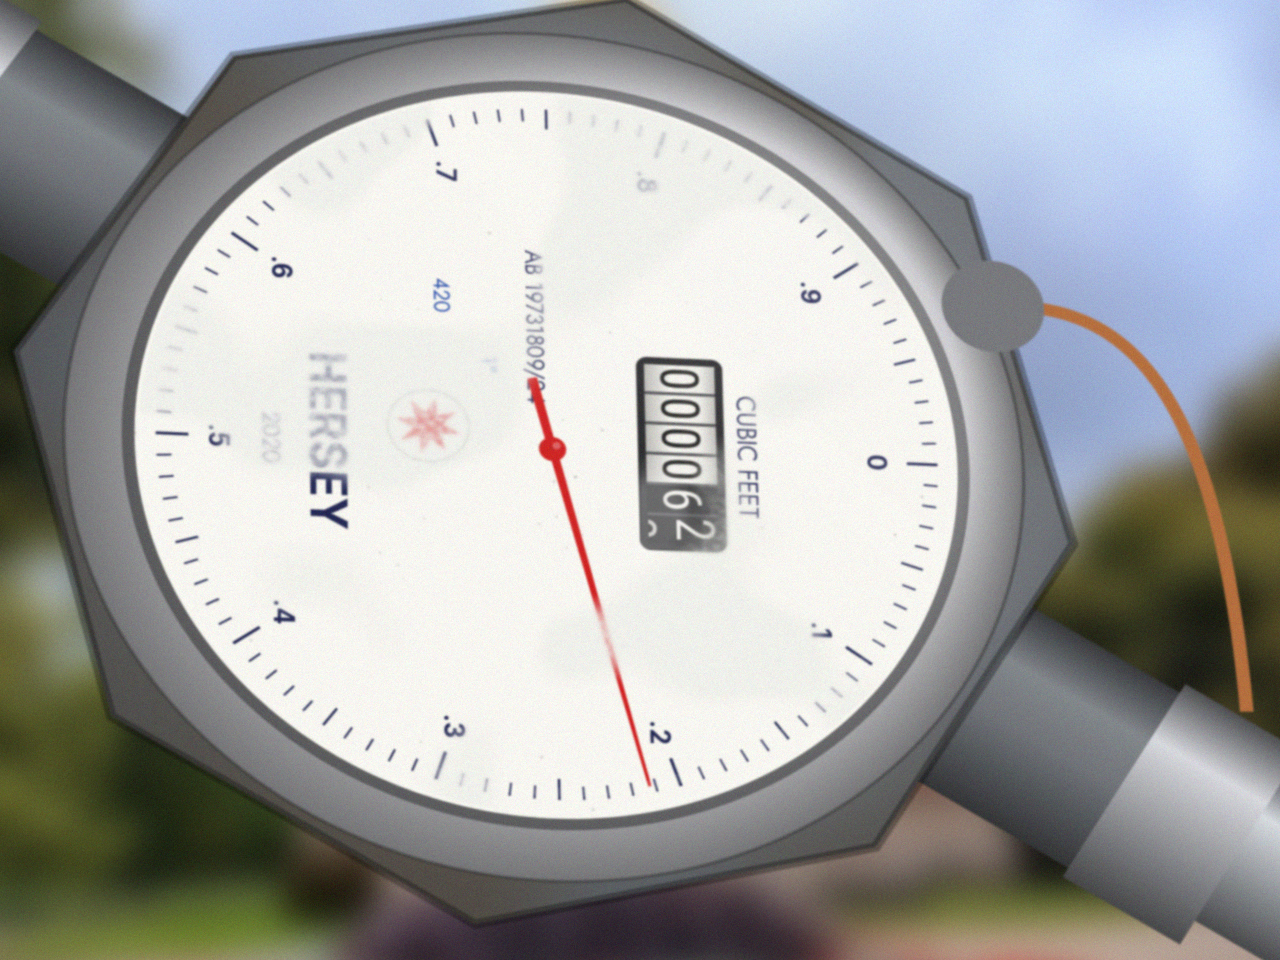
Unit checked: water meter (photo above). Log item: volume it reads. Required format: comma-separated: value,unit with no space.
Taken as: 62.21,ft³
